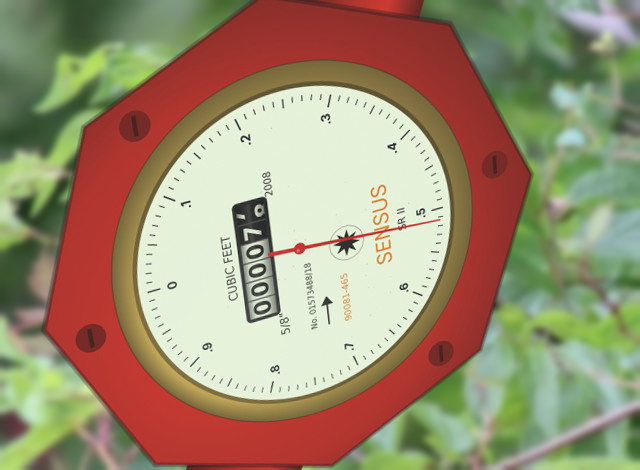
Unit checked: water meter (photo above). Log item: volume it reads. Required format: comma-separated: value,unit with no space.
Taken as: 77.51,ft³
